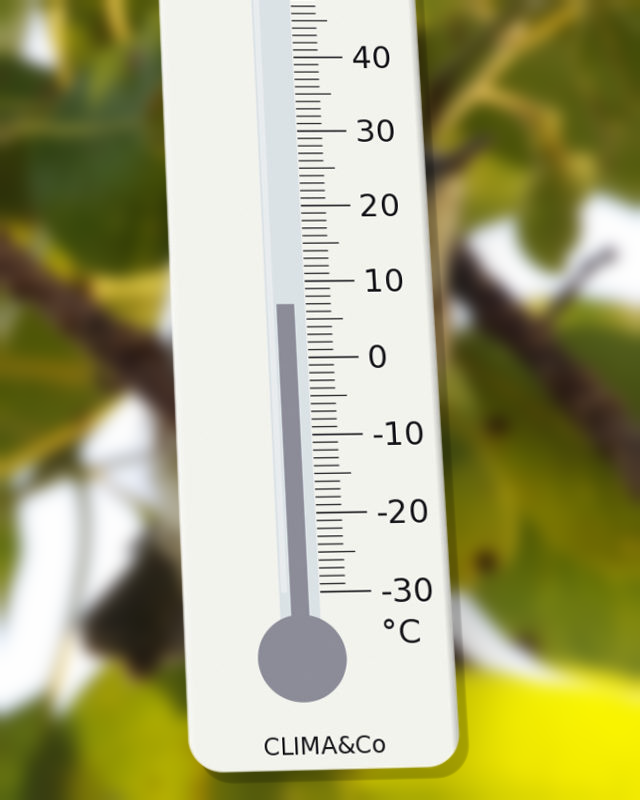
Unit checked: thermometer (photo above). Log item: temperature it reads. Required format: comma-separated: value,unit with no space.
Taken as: 7,°C
